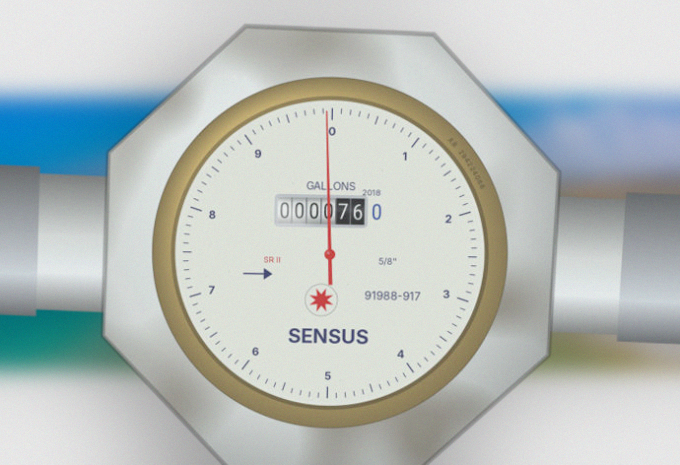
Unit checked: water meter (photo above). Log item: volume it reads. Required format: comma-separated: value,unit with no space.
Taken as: 759.9,gal
